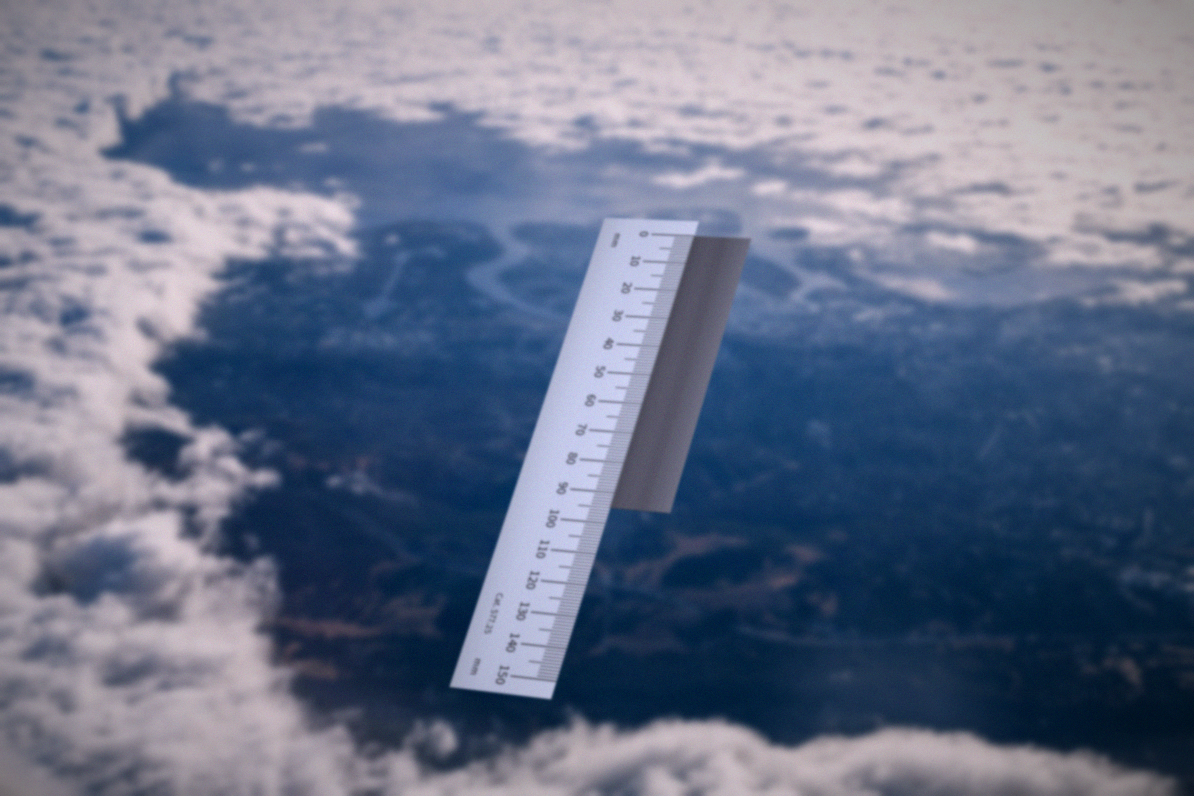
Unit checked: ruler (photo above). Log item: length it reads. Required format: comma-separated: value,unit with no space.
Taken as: 95,mm
